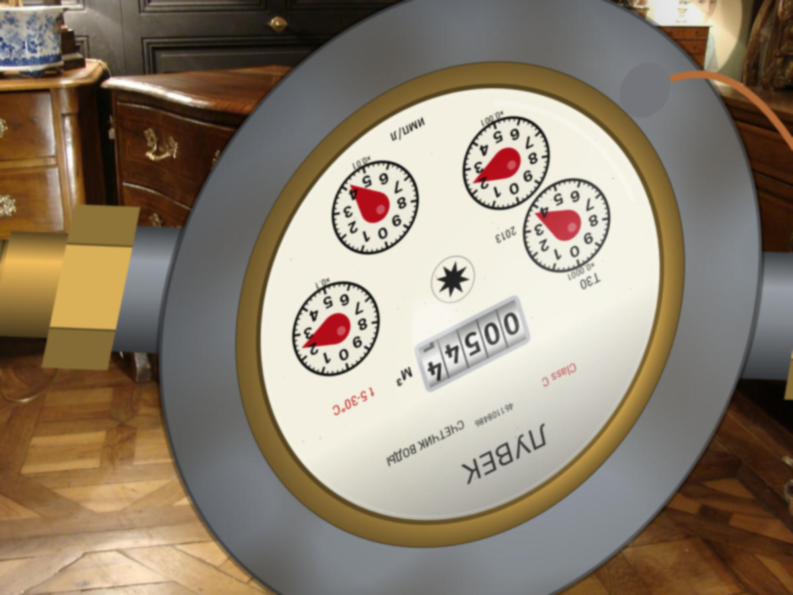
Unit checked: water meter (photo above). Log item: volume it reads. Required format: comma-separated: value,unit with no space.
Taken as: 544.2423,m³
